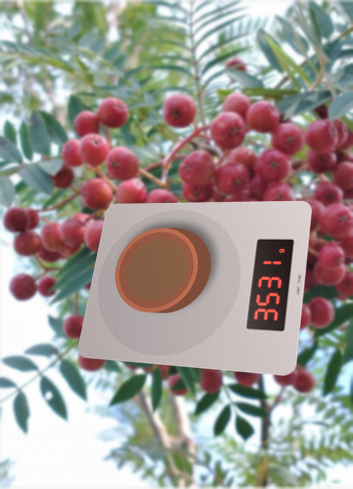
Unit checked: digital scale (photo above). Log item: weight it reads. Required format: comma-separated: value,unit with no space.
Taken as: 3531,g
